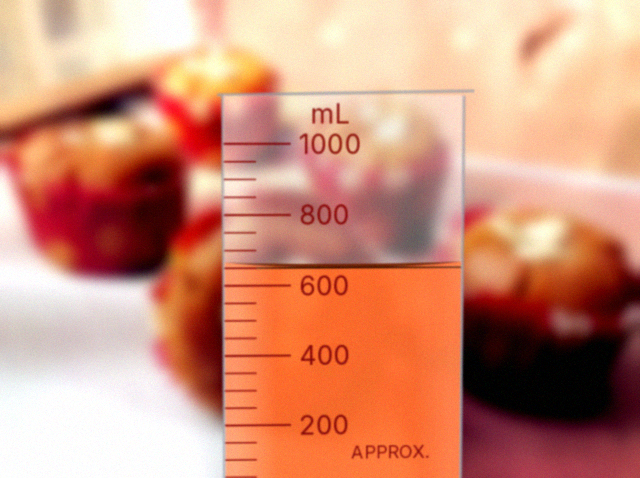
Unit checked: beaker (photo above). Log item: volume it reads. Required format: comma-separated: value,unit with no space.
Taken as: 650,mL
